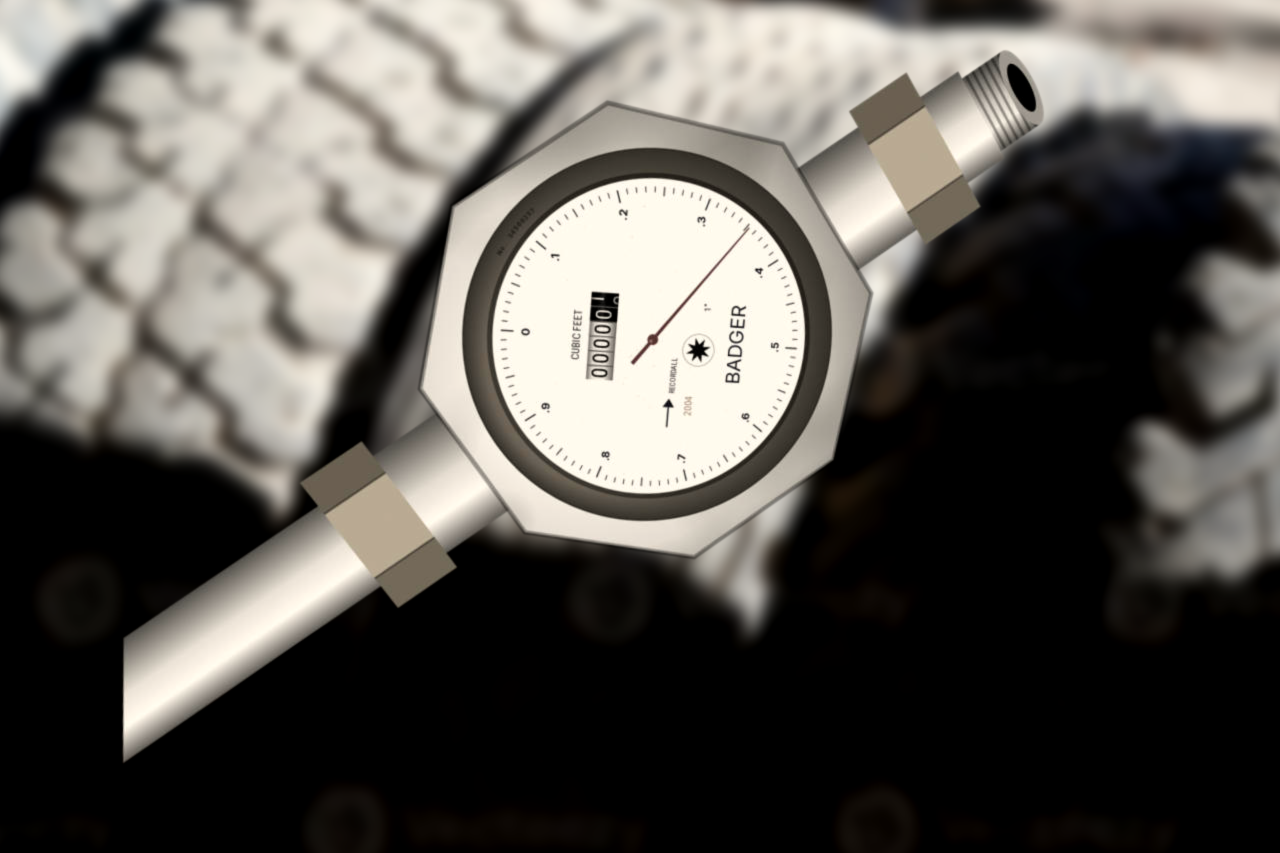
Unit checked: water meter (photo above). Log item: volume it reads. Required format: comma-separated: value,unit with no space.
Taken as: 1.35,ft³
